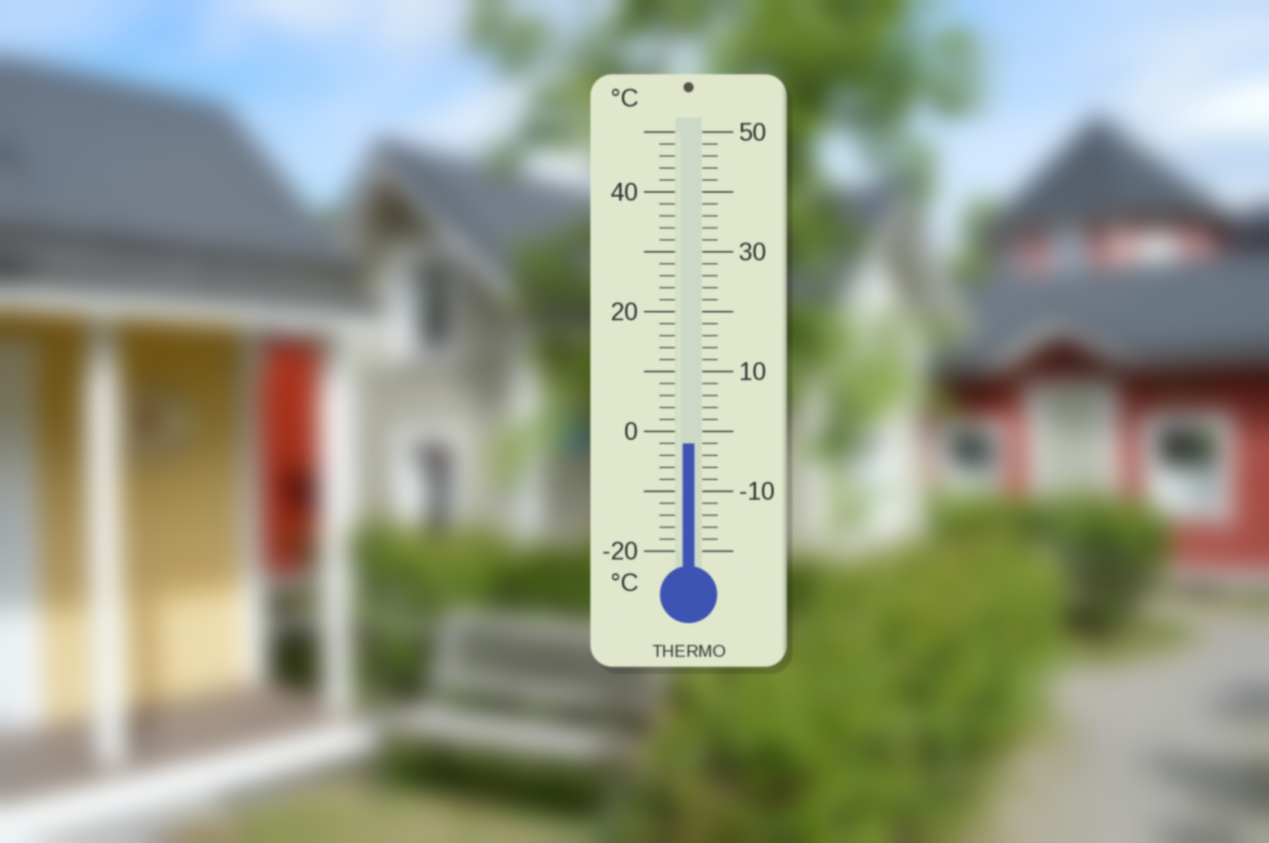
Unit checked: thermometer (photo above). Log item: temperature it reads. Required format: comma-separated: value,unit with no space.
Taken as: -2,°C
